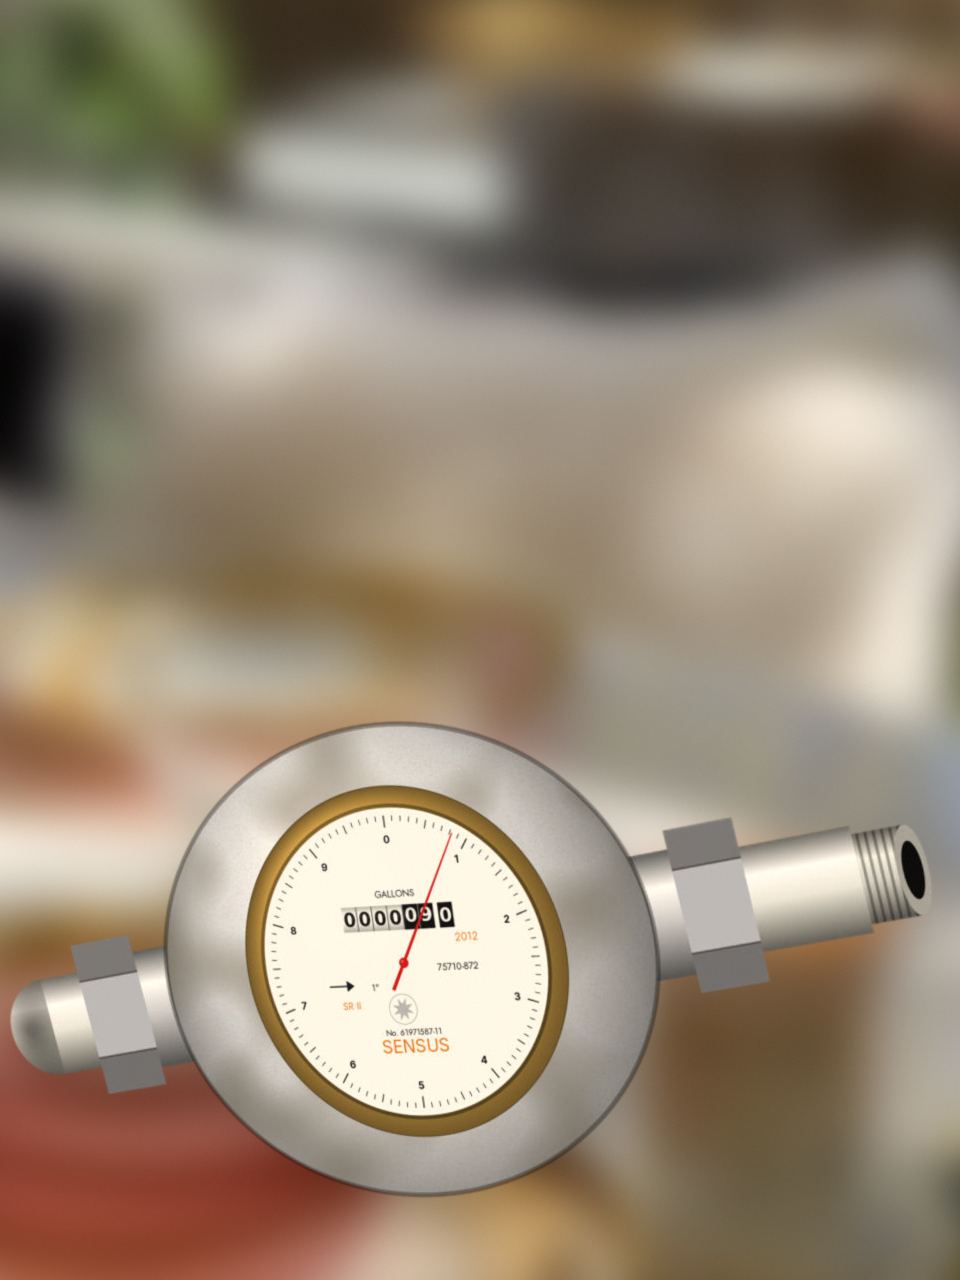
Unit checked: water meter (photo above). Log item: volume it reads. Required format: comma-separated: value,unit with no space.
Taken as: 90.8,gal
